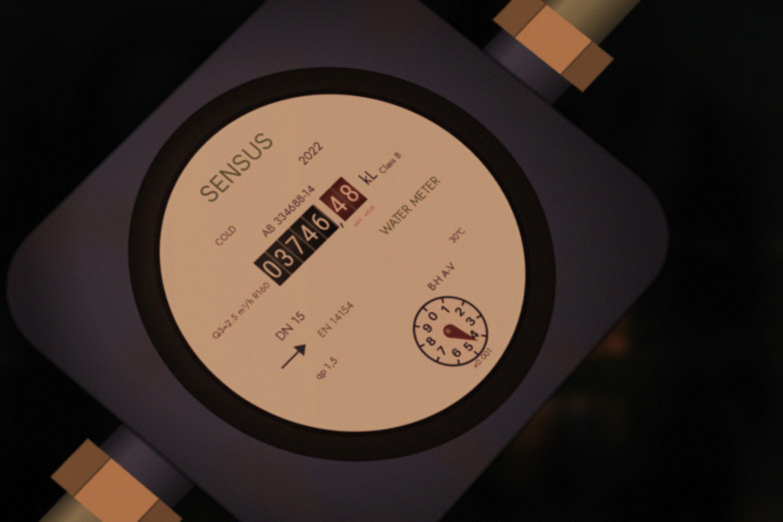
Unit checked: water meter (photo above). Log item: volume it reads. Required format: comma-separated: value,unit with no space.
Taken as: 3746.484,kL
